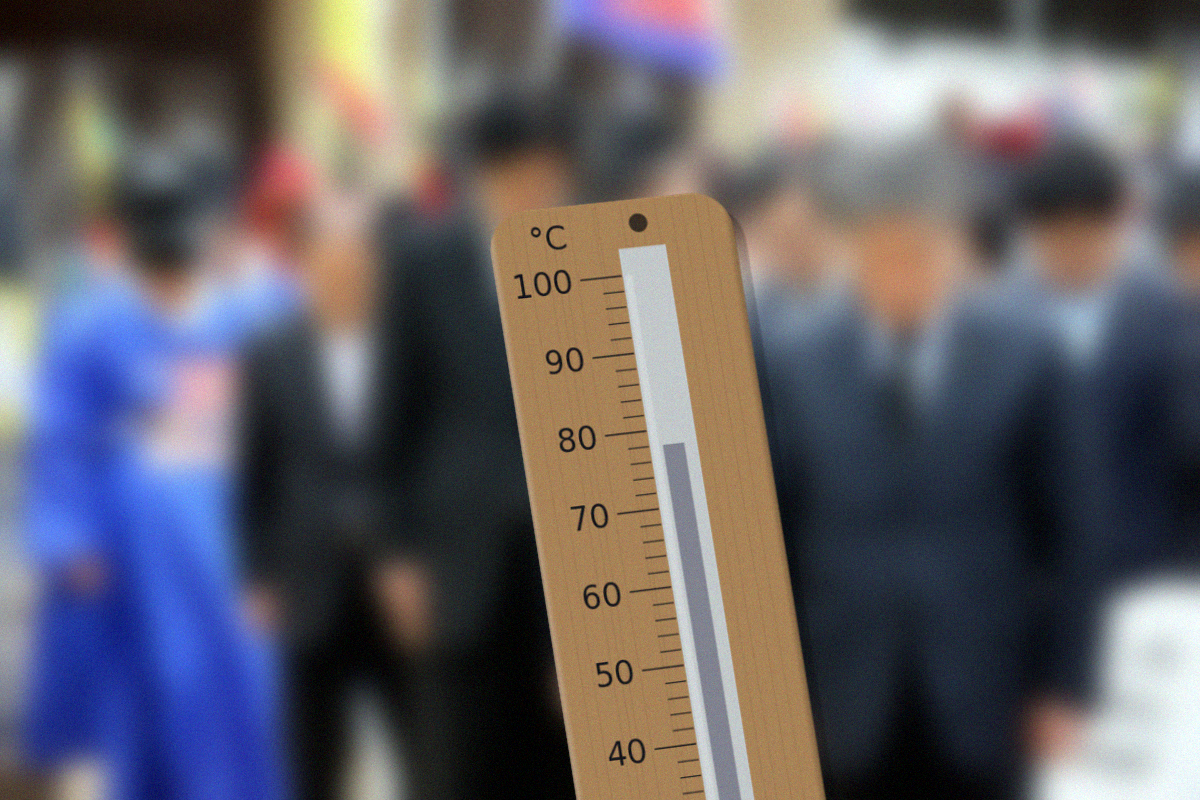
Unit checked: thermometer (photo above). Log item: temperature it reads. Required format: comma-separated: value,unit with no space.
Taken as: 78,°C
